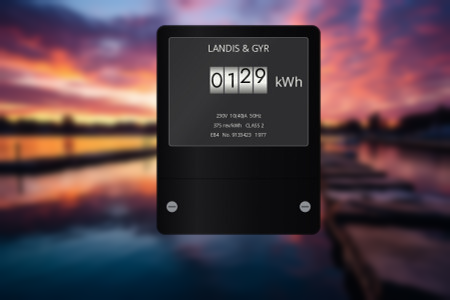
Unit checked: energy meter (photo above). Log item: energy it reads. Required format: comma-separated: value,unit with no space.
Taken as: 129,kWh
